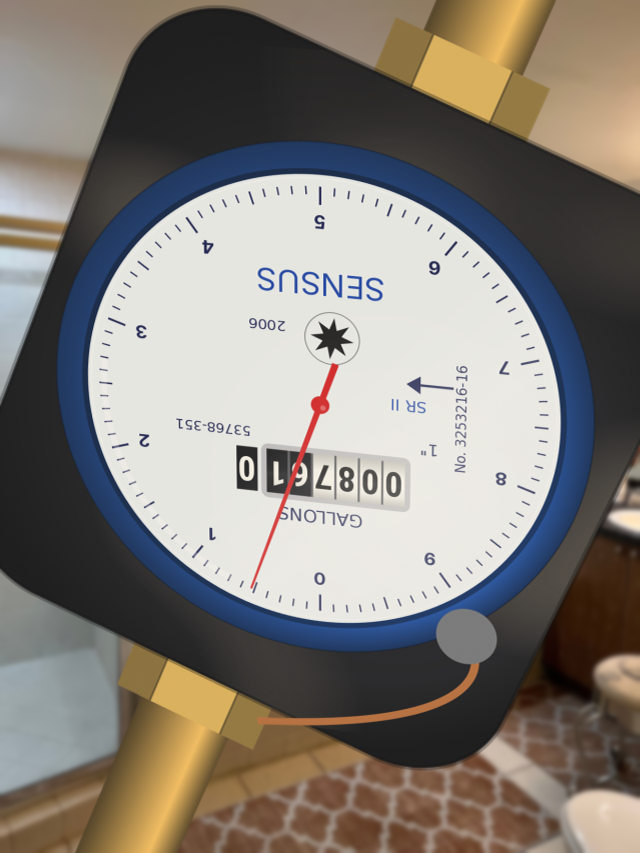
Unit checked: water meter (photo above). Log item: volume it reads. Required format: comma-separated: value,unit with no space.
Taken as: 87610.5,gal
